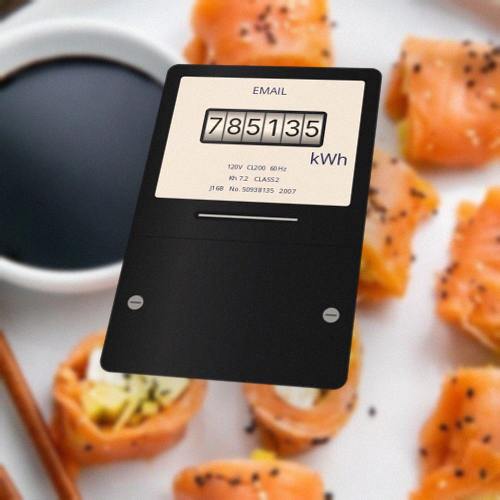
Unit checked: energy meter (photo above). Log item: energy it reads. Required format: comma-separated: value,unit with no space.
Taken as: 785135,kWh
